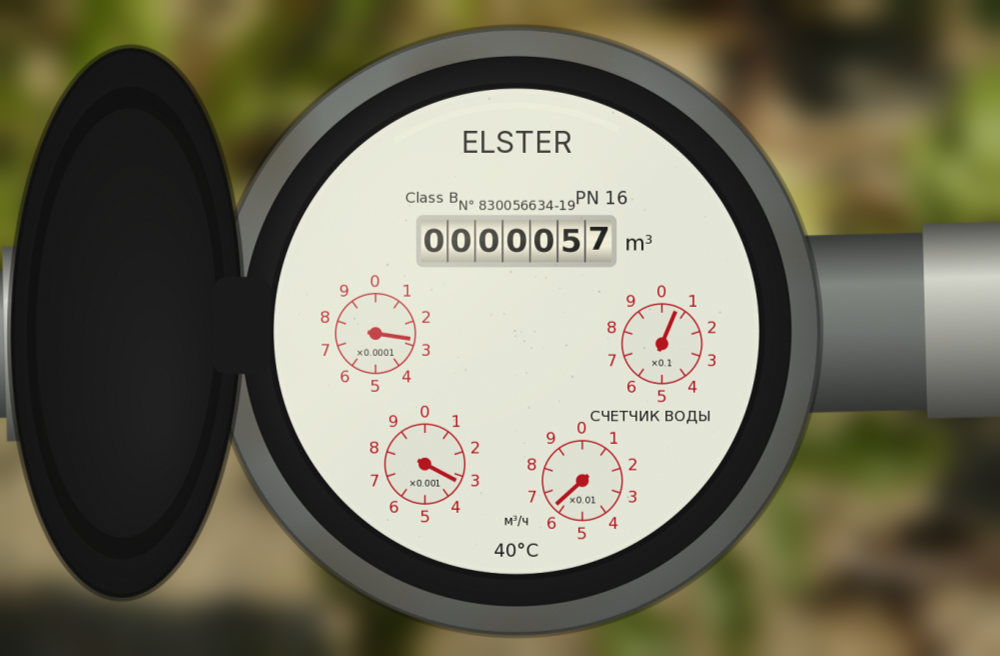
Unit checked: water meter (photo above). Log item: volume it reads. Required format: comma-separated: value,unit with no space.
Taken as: 57.0632,m³
